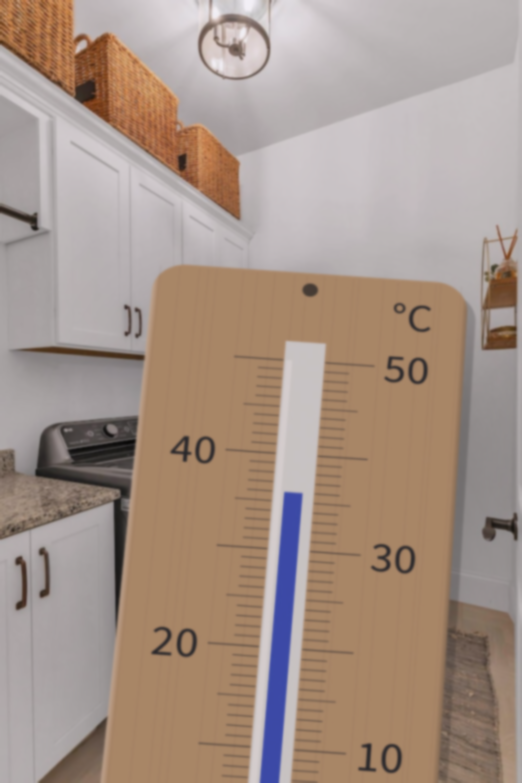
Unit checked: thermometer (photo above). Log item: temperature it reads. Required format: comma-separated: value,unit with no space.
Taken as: 36,°C
